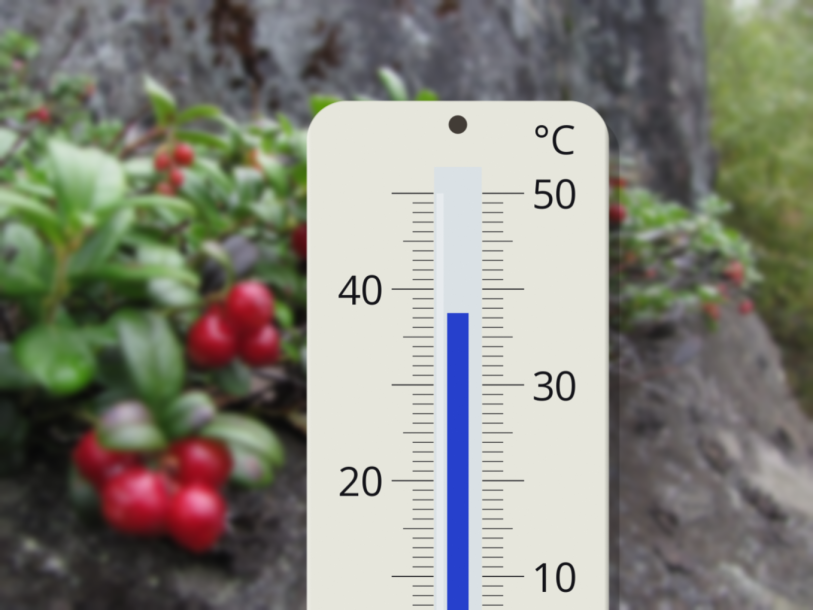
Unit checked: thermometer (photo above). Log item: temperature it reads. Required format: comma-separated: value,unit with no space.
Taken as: 37.5,°C
